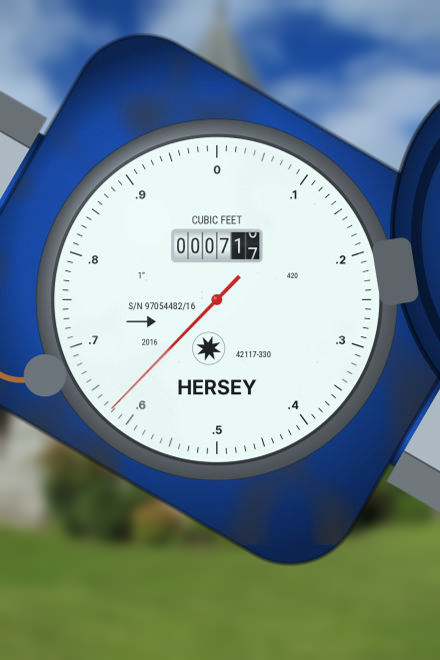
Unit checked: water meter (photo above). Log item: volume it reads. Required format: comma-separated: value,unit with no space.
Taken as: 716.62,ft³
